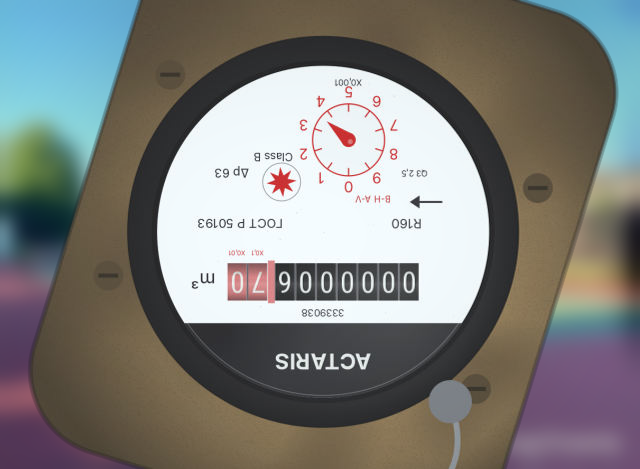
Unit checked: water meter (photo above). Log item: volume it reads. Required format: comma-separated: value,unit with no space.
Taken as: 6.703,m³
